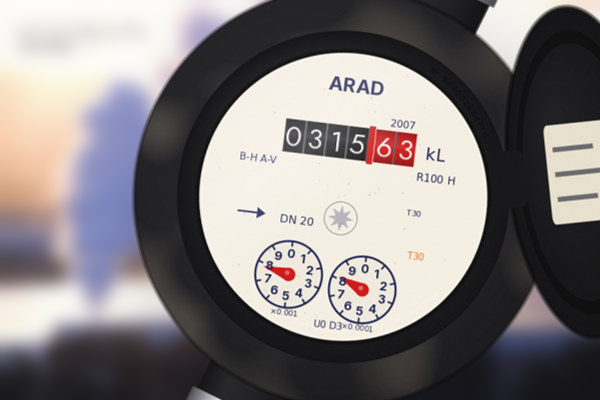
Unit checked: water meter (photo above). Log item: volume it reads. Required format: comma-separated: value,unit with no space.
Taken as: 315.6378,kL
